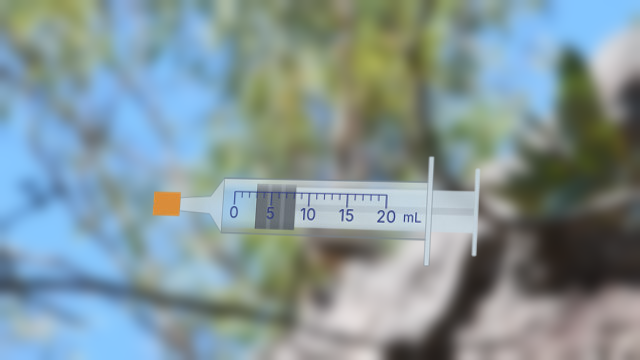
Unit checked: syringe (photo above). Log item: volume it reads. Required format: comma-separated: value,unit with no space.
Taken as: 3,mL
